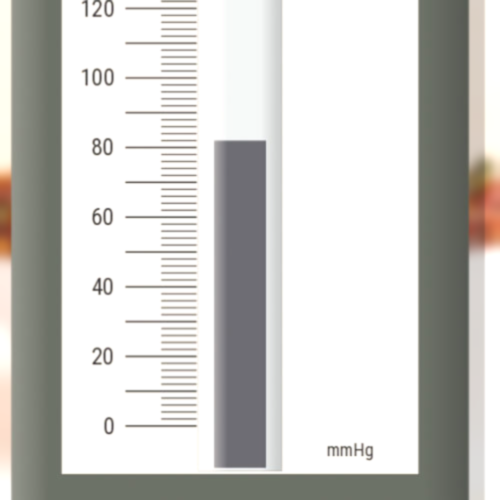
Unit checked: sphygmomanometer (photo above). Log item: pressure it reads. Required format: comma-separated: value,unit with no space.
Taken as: 82,mmHg
